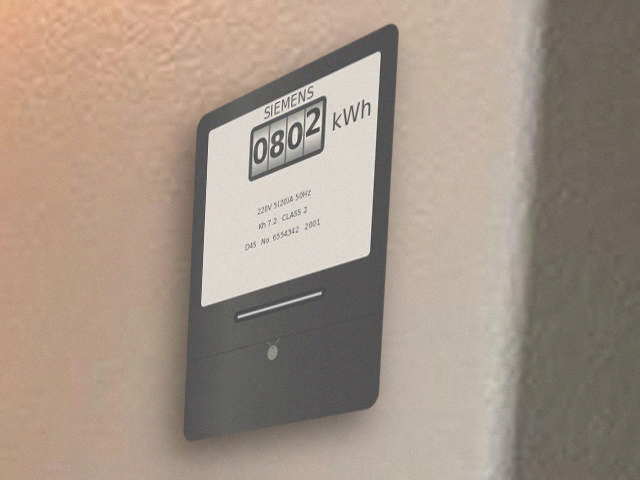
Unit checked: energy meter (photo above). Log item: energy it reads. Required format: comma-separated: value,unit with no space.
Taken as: 802,kWh
